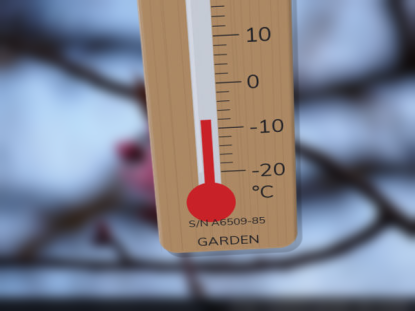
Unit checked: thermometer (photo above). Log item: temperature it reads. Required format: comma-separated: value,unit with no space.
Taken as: -8,°C
